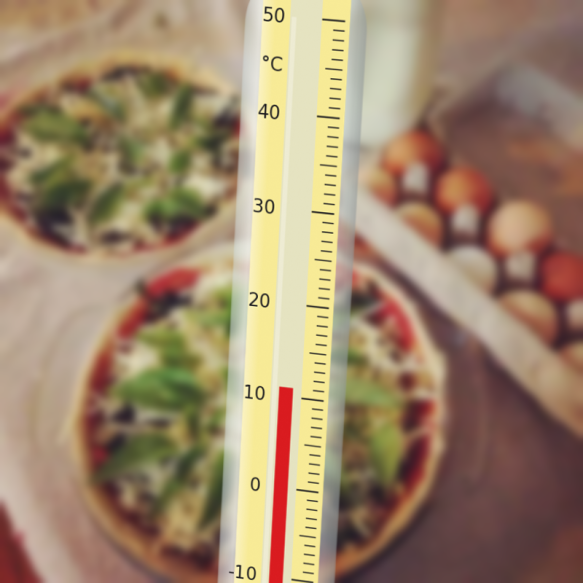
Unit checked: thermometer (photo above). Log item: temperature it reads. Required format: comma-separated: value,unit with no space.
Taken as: 11,°C
